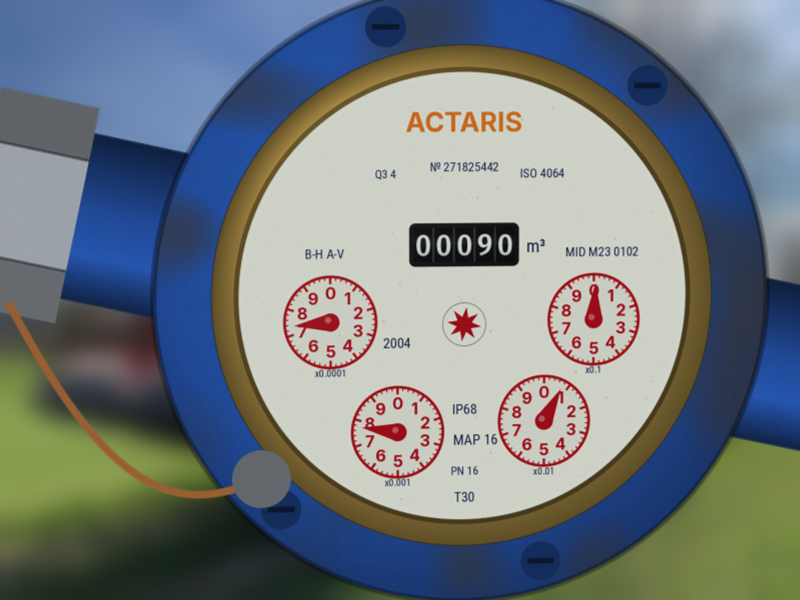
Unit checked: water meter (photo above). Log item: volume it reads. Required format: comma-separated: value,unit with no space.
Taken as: 90.0077,m³
